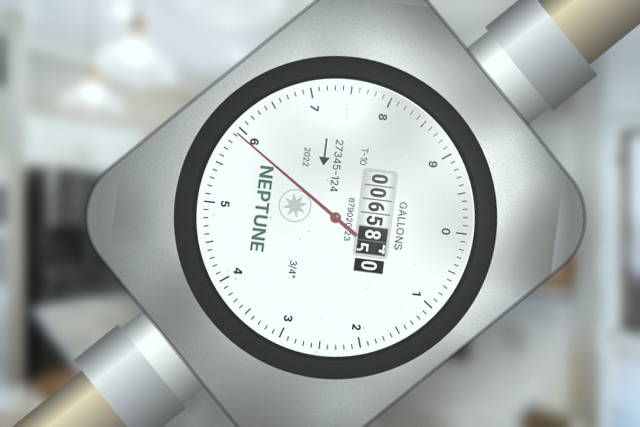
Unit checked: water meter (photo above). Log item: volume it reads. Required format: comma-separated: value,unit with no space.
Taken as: 65845.9,gal
